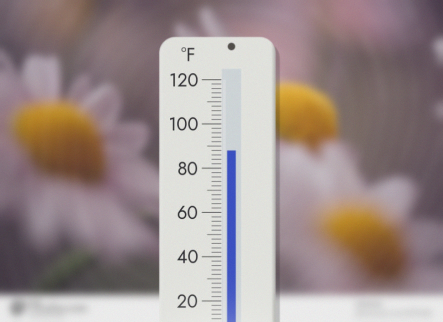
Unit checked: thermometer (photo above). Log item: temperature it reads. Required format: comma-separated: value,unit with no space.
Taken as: 88,°F
